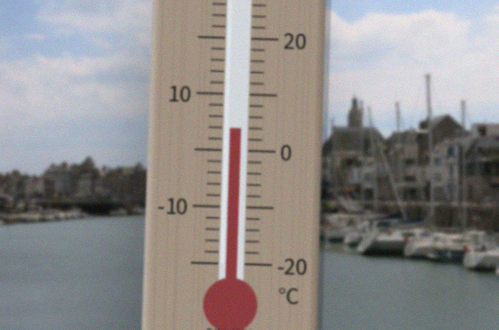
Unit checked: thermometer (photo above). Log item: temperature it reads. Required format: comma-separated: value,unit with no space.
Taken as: 4,°C
